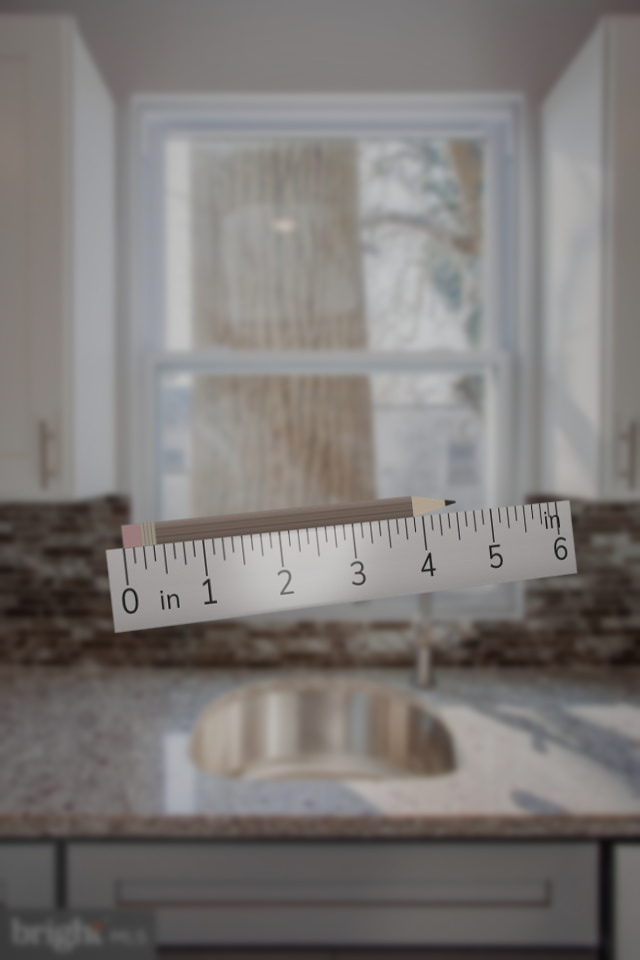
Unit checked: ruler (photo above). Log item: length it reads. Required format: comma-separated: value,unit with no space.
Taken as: 4.5,in
